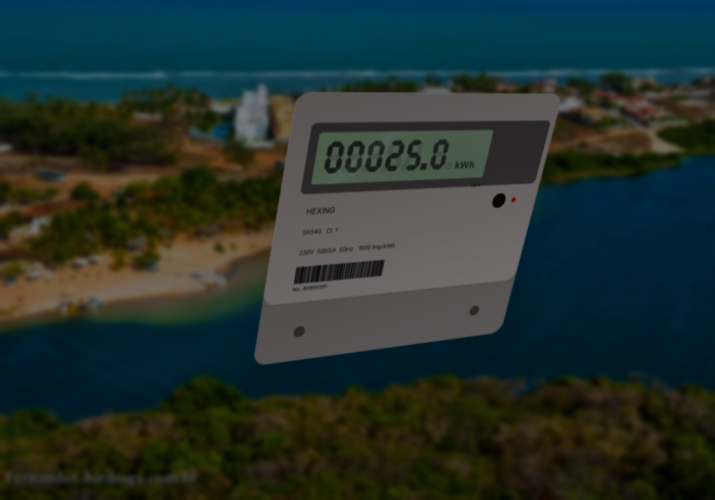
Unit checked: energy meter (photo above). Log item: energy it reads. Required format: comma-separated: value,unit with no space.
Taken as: 25.0,kWh
